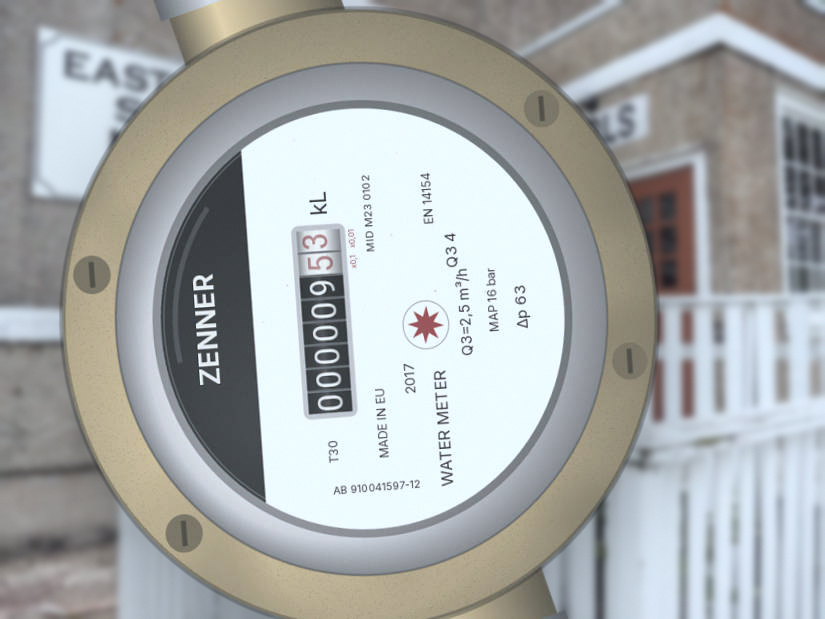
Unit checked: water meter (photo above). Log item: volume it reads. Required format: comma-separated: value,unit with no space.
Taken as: 9.53,kL
